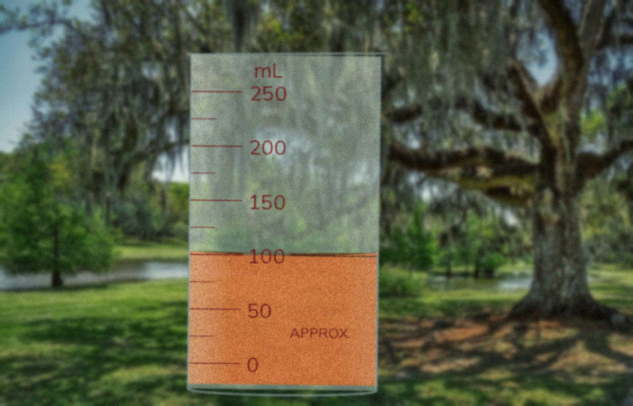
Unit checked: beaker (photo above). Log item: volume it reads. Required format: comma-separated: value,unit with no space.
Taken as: 100,mL
